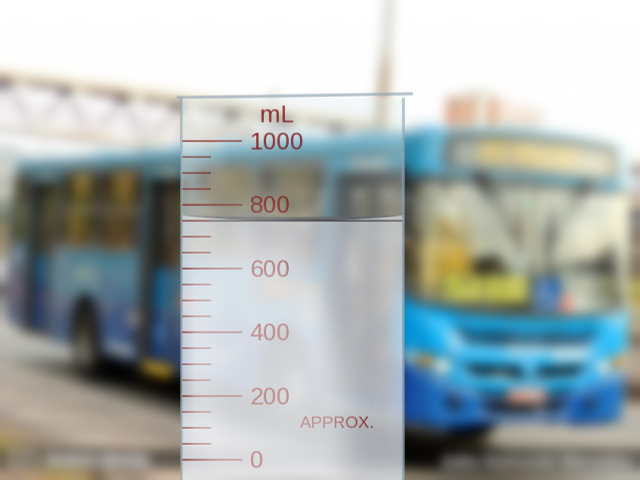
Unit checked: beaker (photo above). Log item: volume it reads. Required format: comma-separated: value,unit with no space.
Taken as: 750,mL
